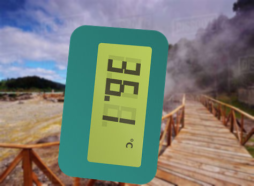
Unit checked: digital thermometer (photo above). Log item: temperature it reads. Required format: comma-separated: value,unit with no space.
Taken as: 36.1,°C
